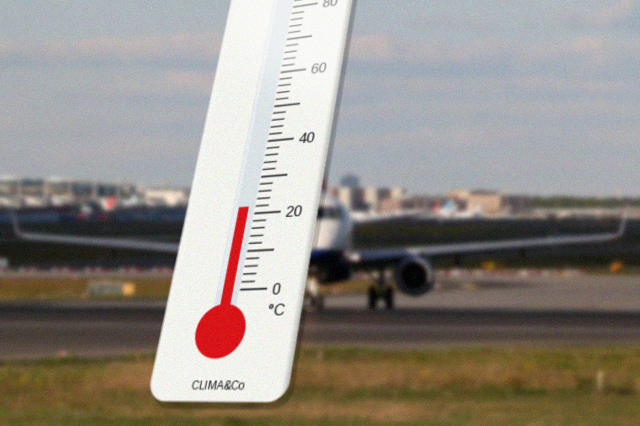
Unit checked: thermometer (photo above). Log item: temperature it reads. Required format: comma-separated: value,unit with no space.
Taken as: 22,°C
